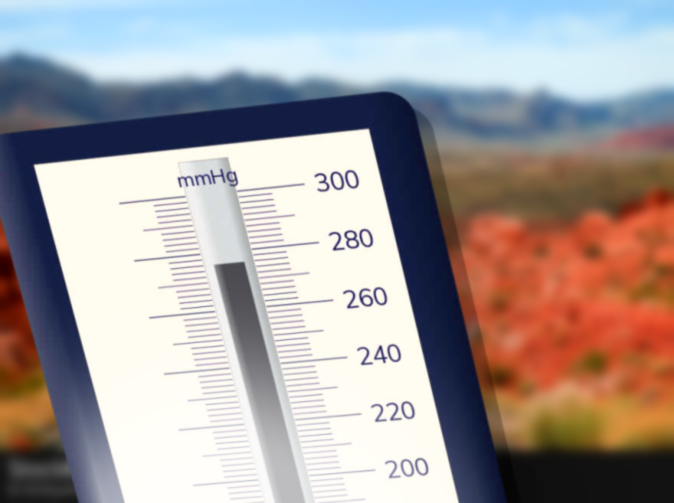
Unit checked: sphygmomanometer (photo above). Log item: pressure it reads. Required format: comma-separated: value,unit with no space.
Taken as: 276,mmHg
